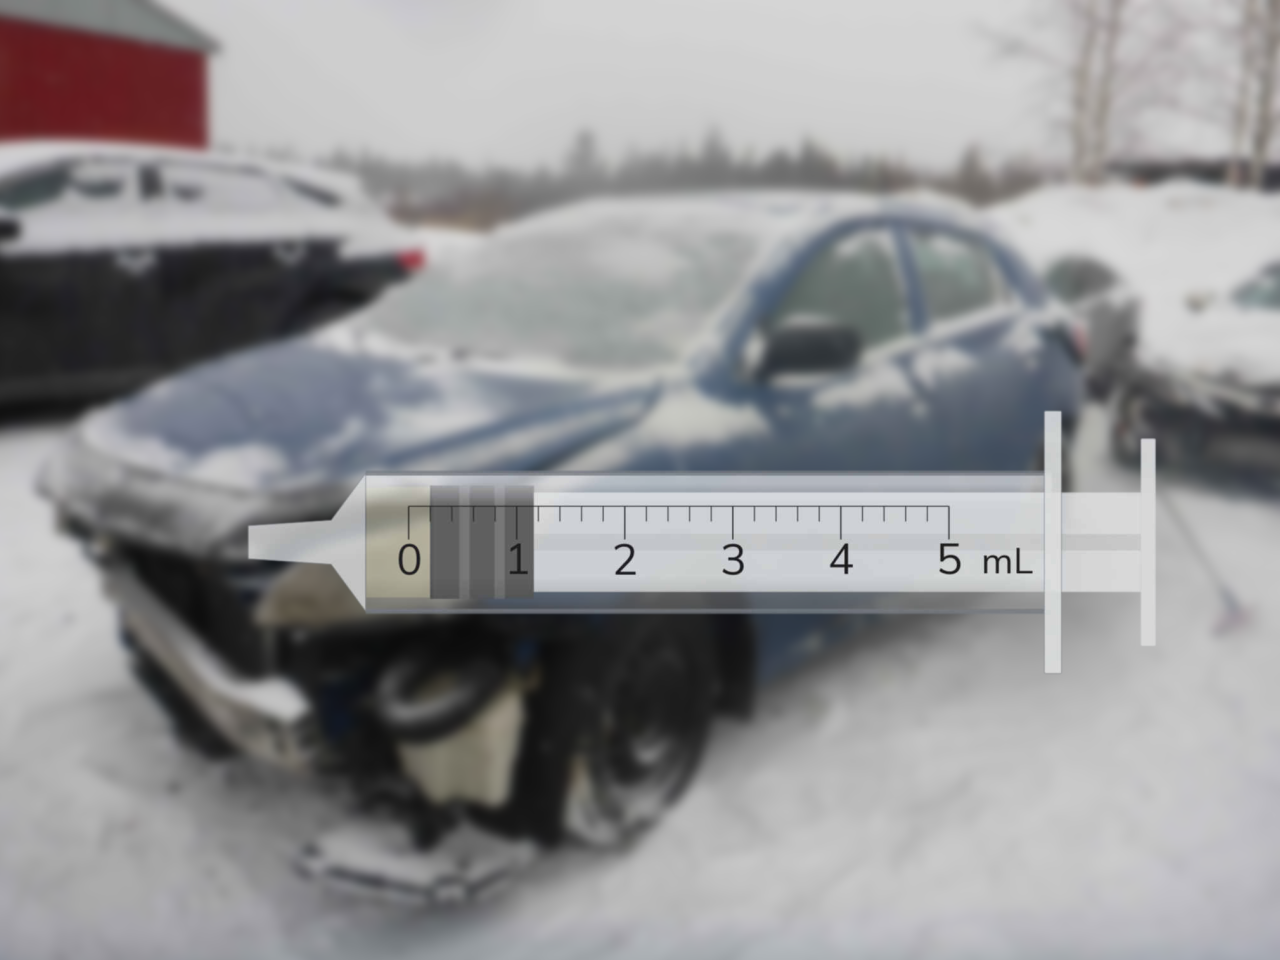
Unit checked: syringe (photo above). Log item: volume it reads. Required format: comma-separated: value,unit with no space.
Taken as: 0.2,mL
